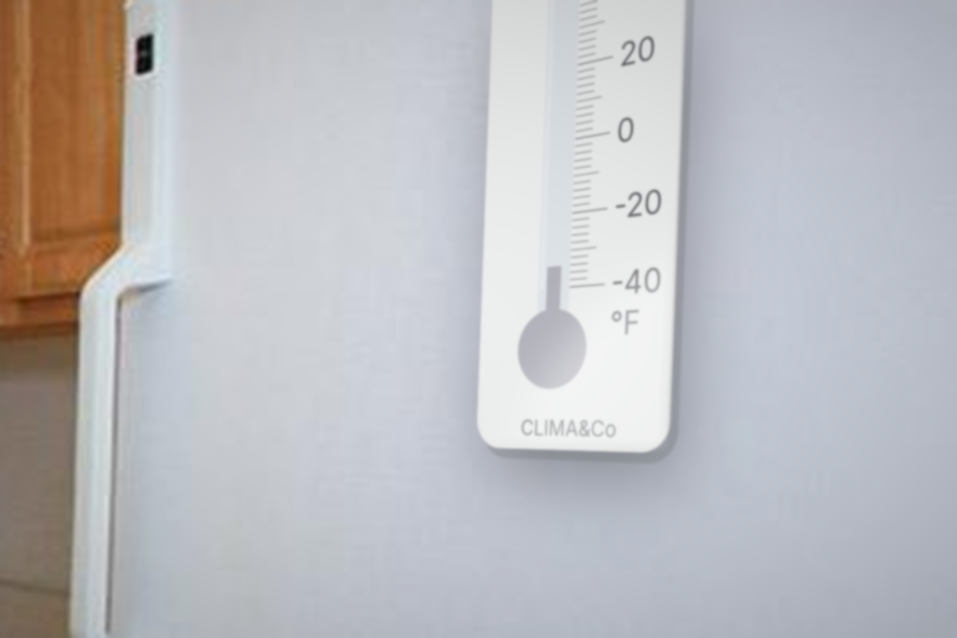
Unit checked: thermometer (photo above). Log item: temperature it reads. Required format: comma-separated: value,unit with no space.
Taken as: -34,°F
